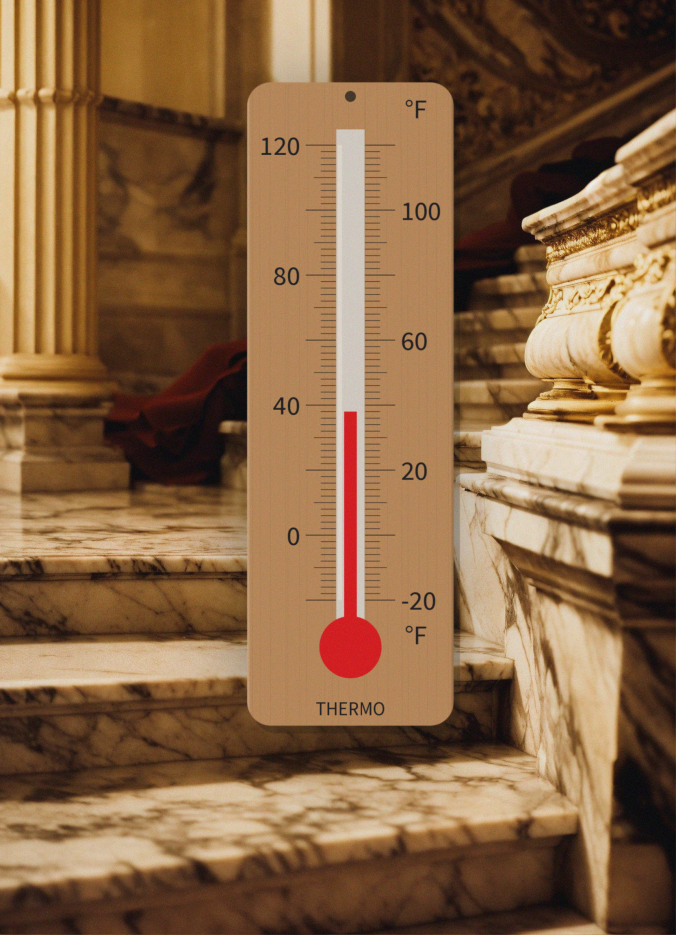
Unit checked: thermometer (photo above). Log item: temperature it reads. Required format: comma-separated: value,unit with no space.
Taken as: 38,°F
